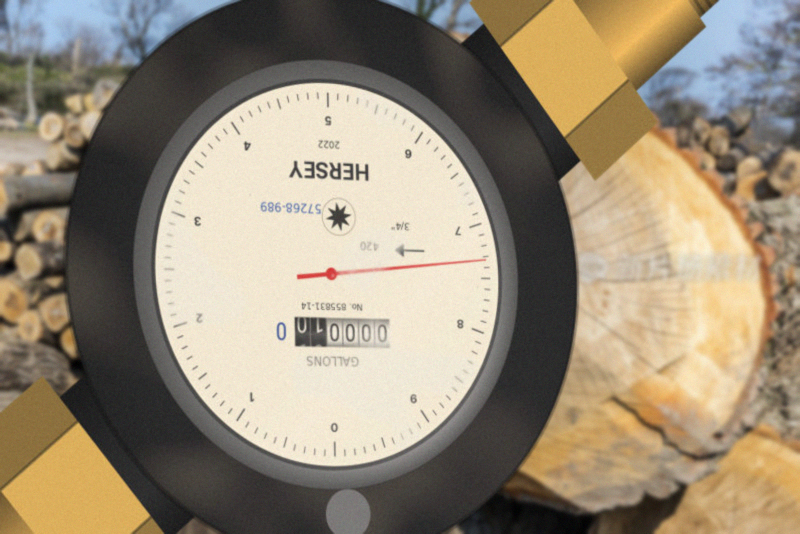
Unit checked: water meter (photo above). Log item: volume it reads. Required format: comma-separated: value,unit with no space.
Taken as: 97.3,gal
